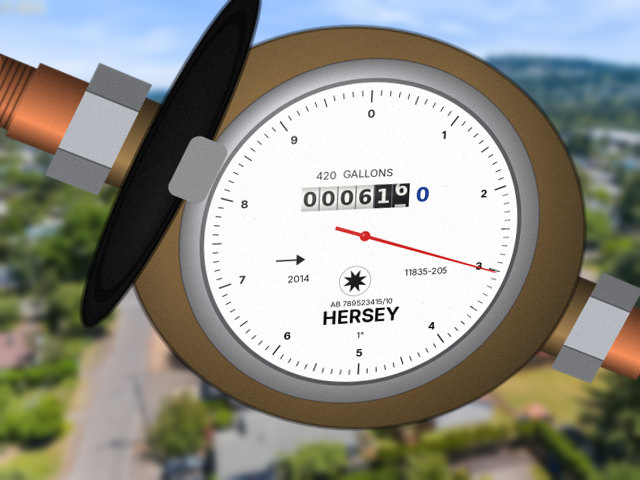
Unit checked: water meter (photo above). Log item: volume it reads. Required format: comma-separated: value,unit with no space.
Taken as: 6163.0,gal
